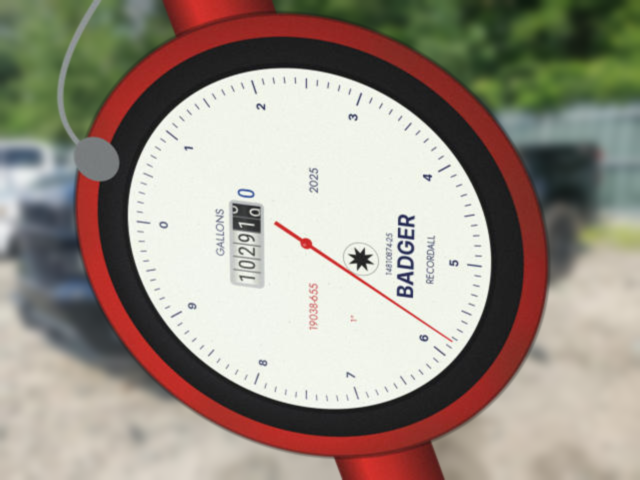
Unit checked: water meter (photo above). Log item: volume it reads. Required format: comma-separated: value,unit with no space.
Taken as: 1029185.8,gal
